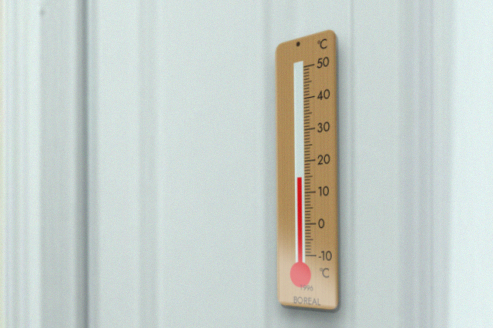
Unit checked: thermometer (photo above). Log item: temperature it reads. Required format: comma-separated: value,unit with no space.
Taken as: 15,°C
